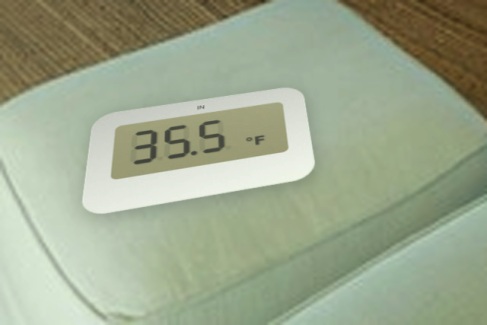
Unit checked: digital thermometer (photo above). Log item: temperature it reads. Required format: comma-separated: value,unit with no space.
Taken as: 35.5,°F
